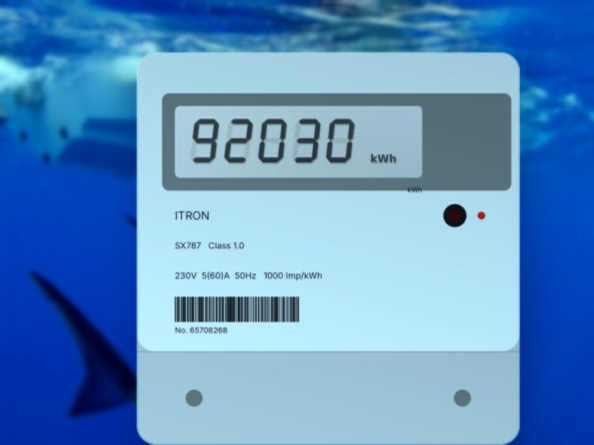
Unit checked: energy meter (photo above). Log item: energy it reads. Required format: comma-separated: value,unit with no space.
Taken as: 92030,kWh
